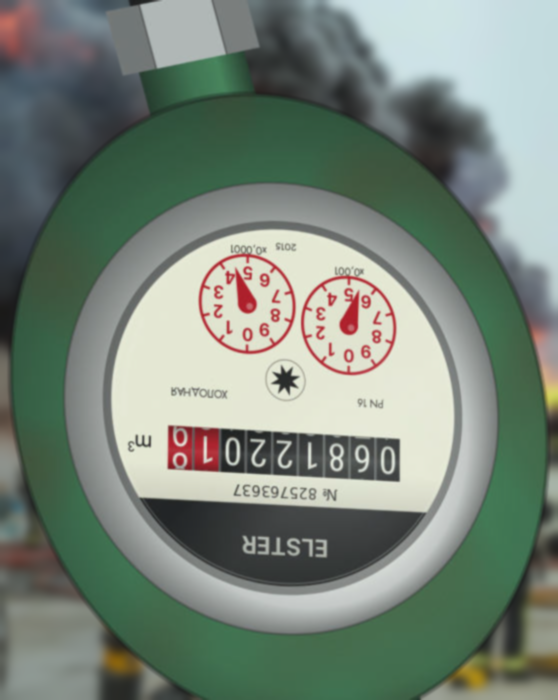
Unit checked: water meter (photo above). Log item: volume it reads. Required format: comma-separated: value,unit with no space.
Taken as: 681220.1854,m³
